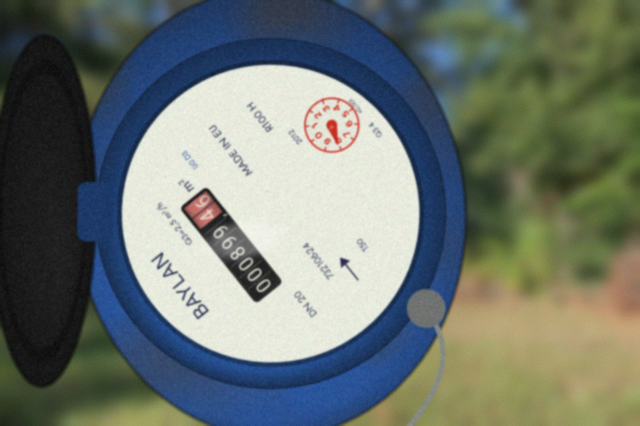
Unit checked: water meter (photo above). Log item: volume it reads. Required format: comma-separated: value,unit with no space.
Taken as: 899.458,m³
